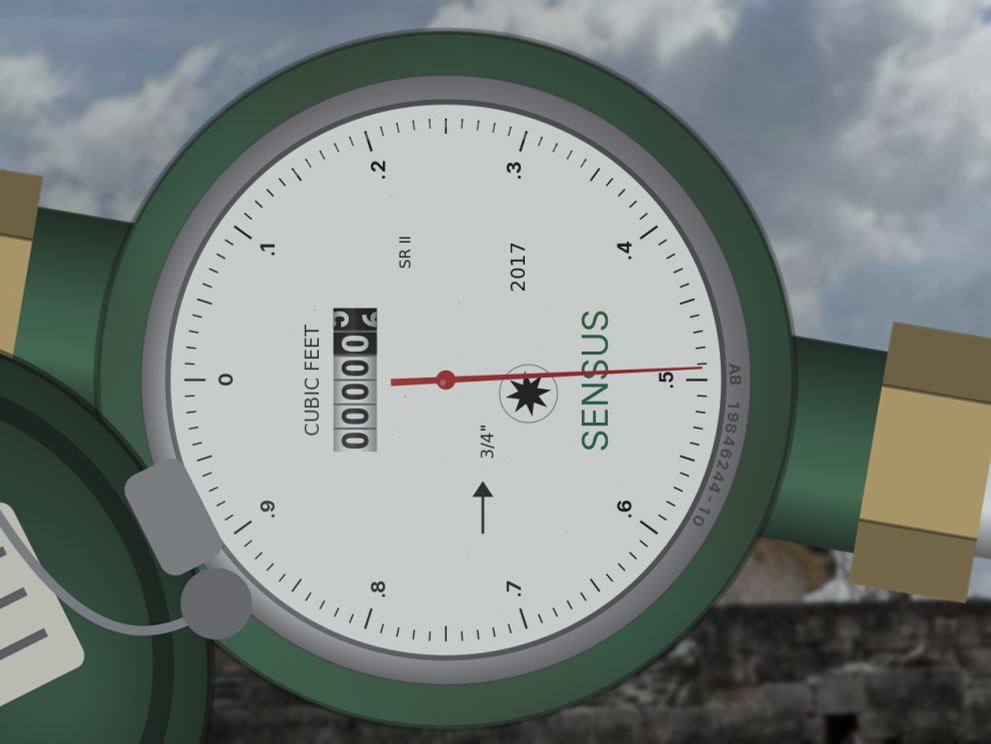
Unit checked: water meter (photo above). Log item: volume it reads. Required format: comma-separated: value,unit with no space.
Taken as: 5.49,ft³
